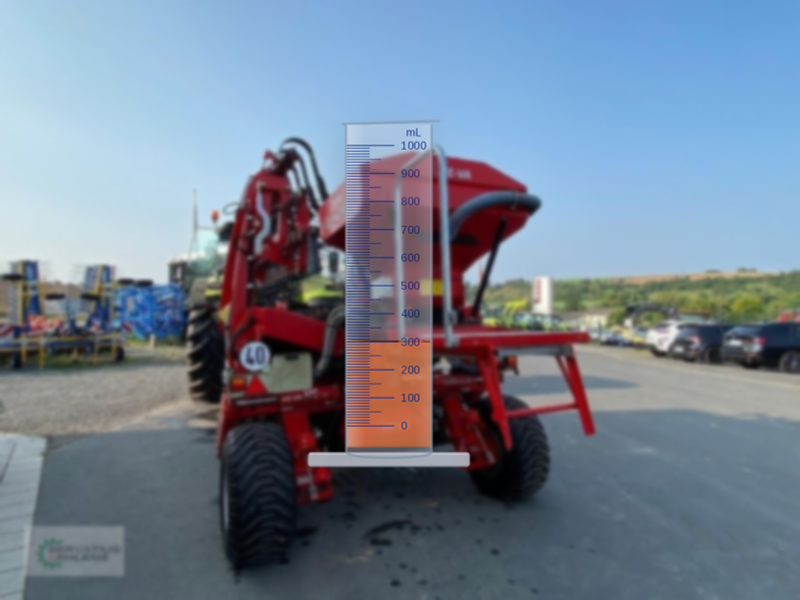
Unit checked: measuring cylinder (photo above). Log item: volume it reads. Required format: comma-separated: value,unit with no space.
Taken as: 300,mL
